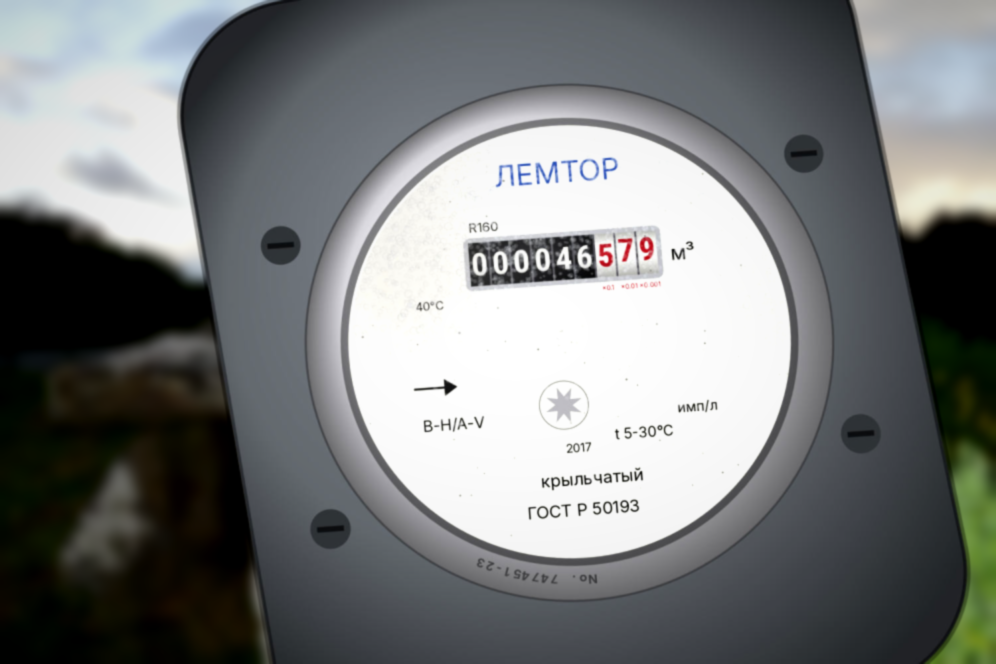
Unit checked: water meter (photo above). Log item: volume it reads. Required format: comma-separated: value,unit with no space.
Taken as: 46.579,m³
